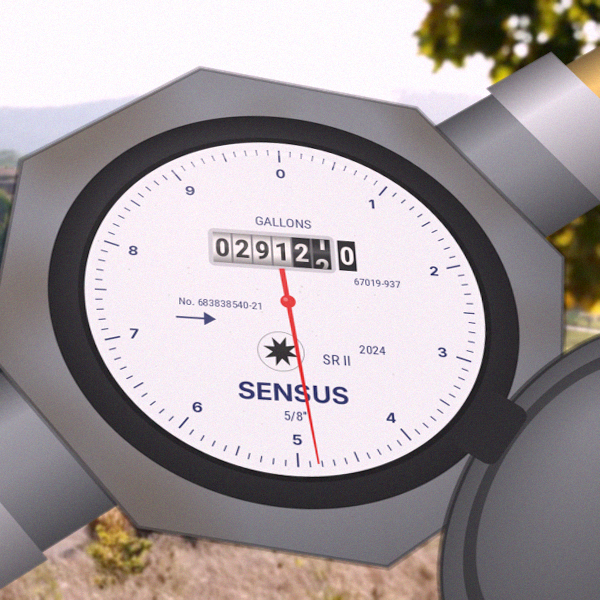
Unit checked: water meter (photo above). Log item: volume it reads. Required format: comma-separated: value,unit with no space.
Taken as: 291214.8,gal
